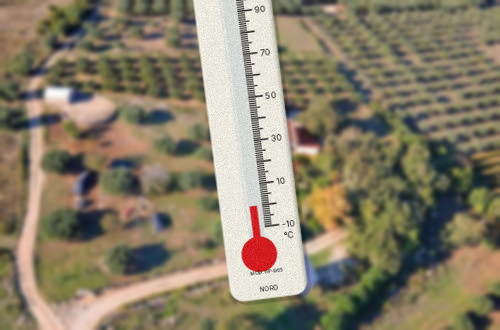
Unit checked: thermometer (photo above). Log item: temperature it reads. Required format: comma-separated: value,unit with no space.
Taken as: 0,°C
